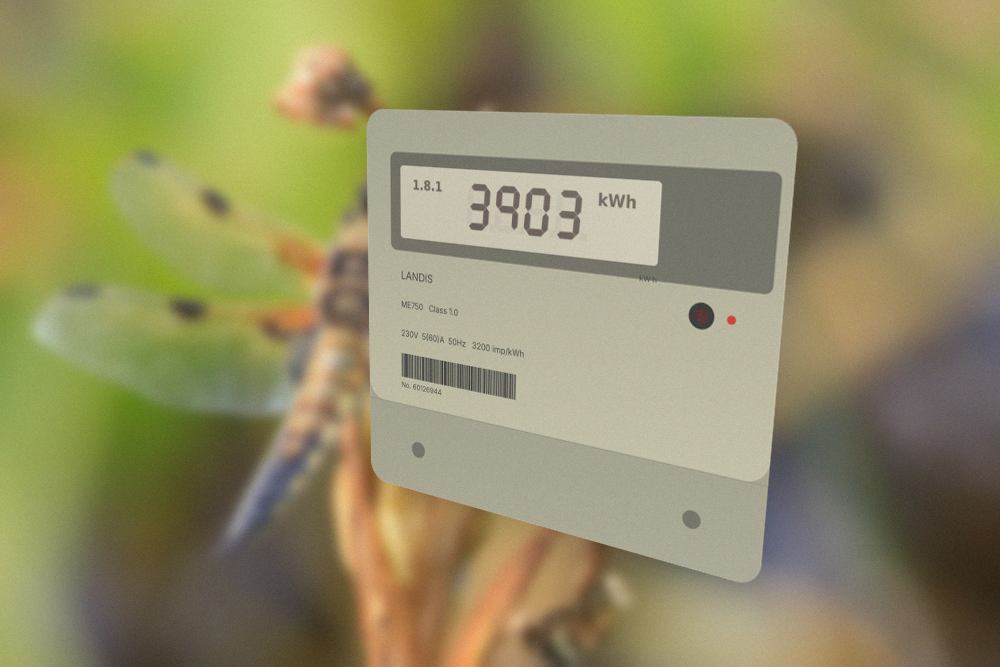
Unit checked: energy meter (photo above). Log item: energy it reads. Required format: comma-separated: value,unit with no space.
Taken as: 3903,kWh
